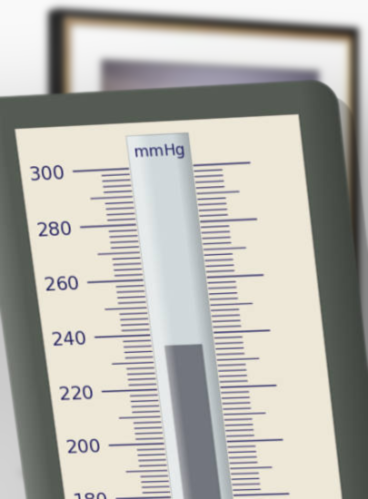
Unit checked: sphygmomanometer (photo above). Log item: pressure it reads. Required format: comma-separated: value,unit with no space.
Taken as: 236,mmHg
